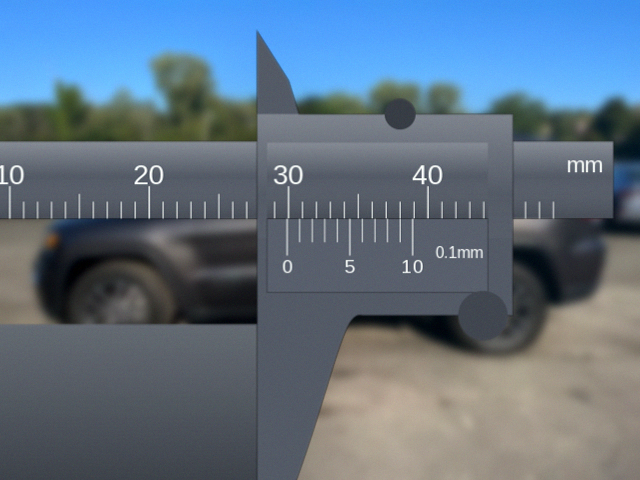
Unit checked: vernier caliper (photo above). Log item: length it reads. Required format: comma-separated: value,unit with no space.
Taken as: 29.9,mm
